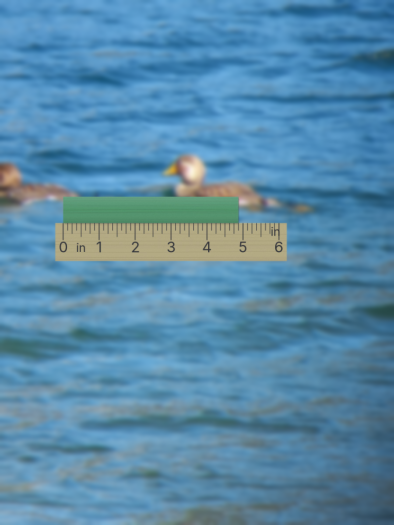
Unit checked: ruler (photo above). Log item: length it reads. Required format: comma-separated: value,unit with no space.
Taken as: 4.875,in
